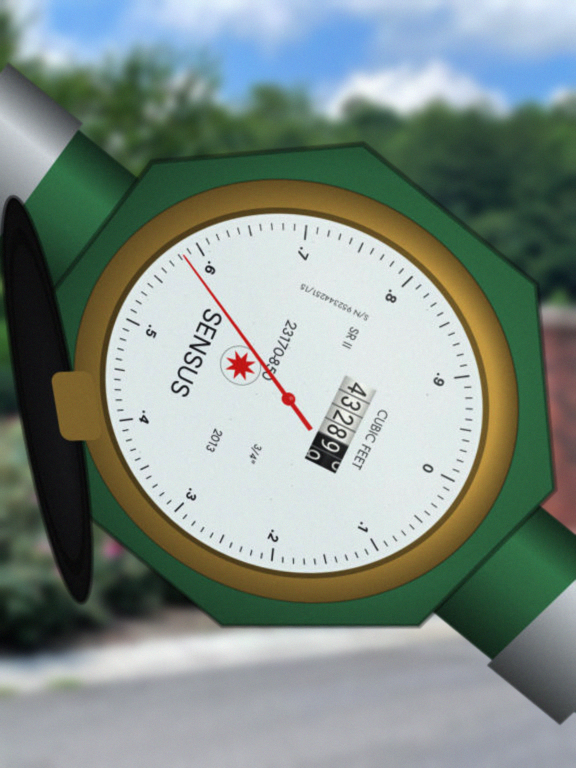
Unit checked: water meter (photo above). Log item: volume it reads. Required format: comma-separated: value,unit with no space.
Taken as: 432898.58,ft³
